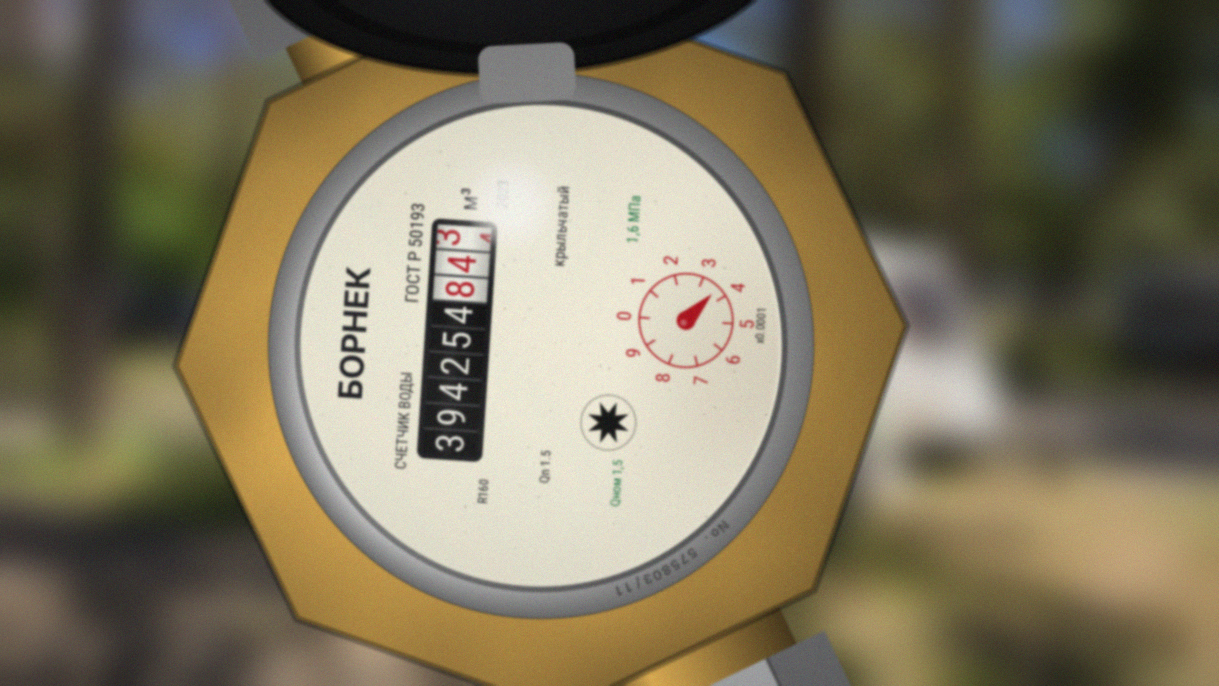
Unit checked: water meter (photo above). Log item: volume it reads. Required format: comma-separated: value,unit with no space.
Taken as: 394254.8433,m³
